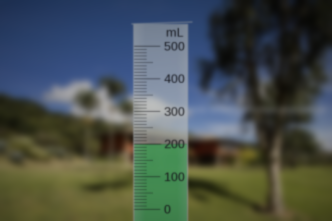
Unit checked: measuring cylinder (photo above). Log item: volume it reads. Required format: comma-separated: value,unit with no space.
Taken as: 200,mL
